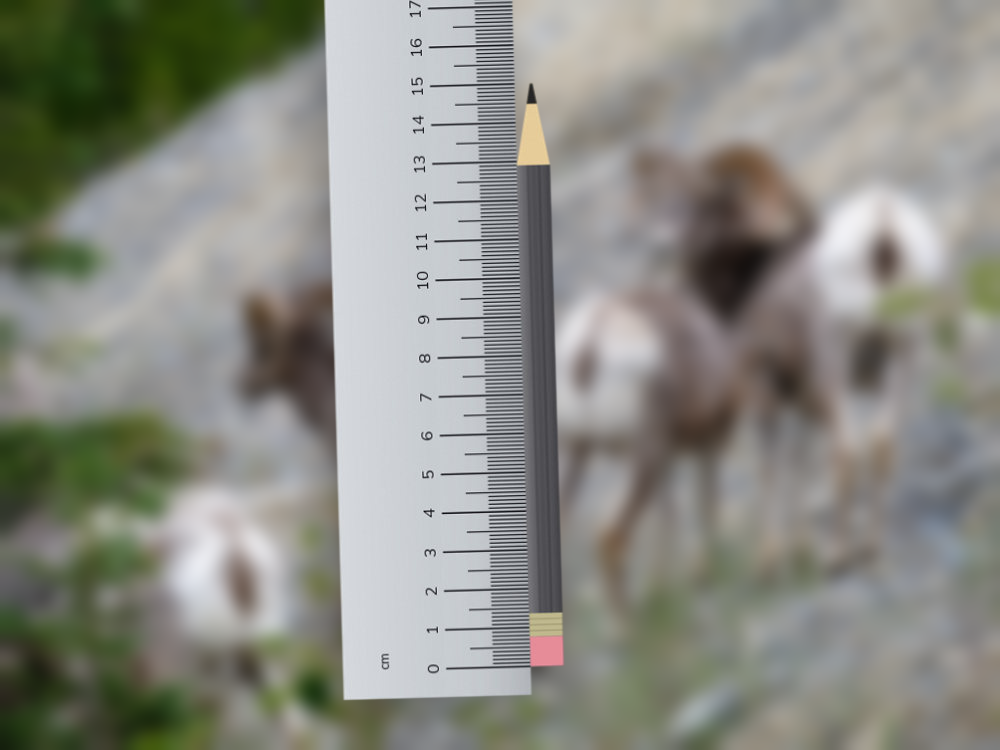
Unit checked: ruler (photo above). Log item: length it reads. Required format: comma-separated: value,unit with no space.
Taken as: 15,cm
